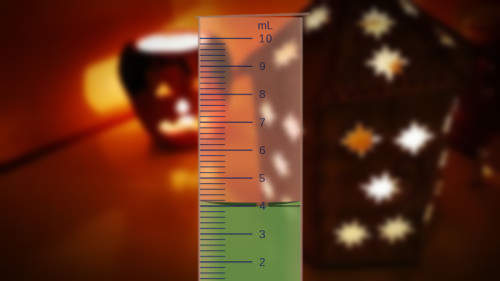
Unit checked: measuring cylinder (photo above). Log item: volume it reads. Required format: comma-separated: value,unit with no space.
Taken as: 4,mL
